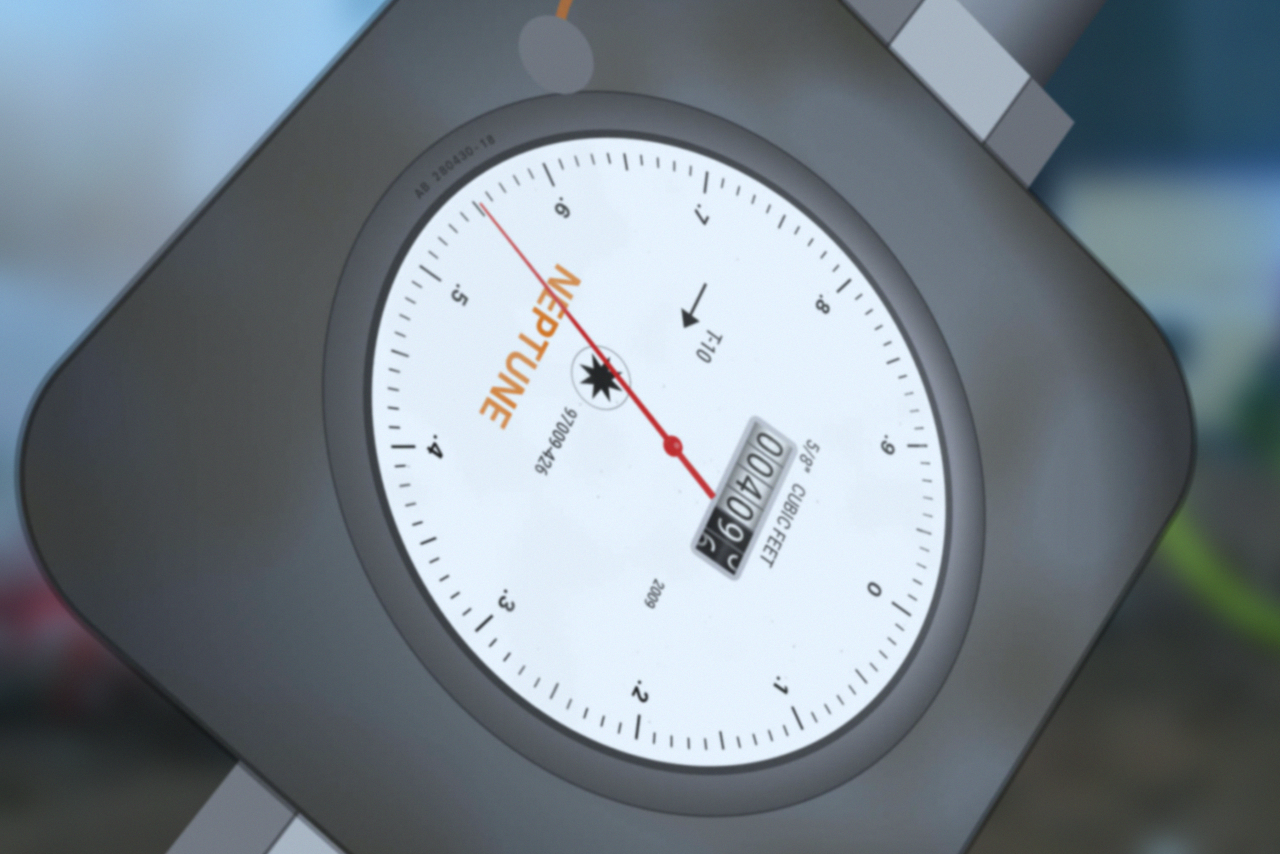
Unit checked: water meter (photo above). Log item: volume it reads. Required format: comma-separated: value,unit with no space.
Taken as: 4095.55,ft³
